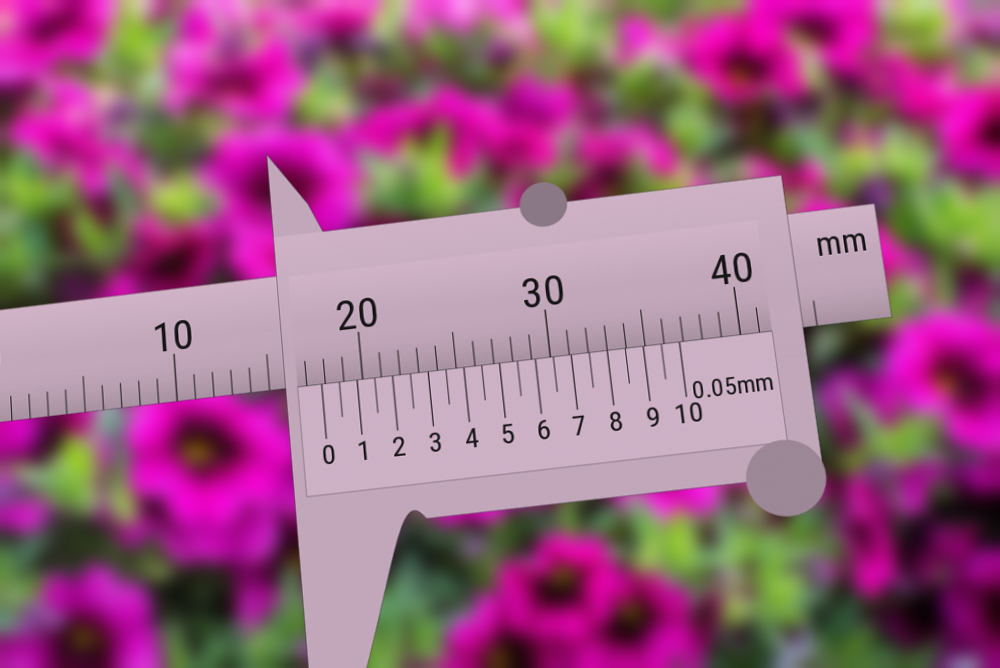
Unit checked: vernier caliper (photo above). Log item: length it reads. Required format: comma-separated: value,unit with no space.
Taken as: 17.8,mm
